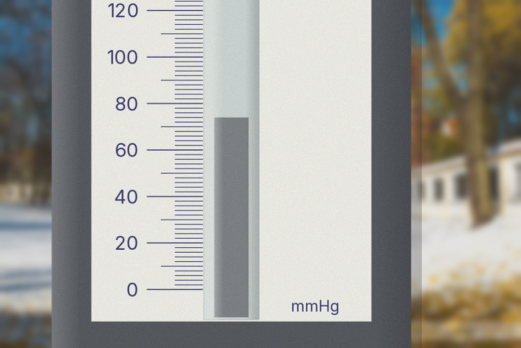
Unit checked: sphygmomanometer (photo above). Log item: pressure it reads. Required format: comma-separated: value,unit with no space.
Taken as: 74,mmHg
